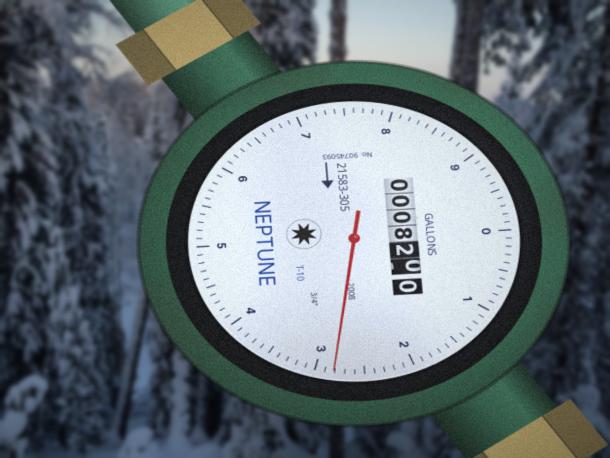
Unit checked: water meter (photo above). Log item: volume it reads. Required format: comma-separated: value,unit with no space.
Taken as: 8202.8,gal
